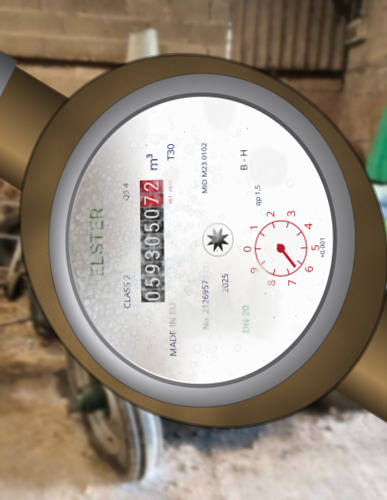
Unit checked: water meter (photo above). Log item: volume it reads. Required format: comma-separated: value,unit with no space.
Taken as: 593050.726,m³
